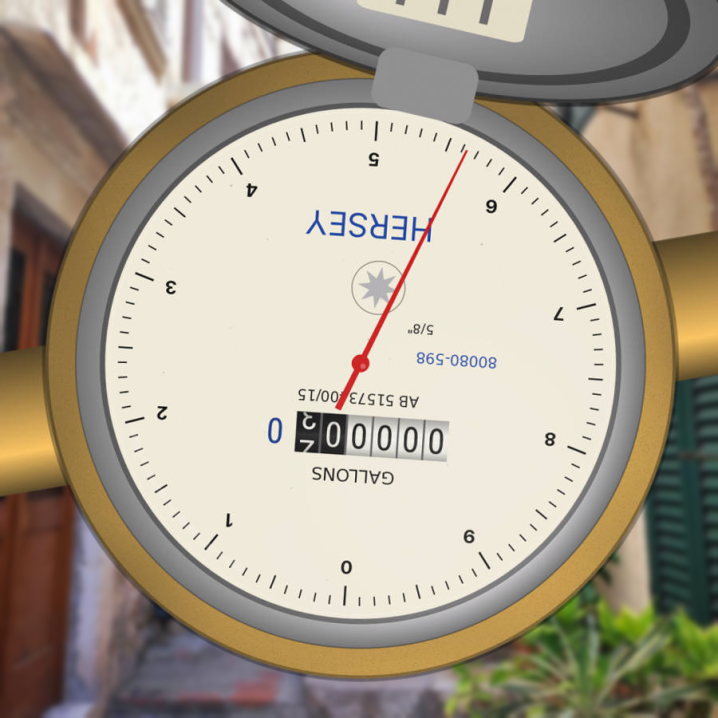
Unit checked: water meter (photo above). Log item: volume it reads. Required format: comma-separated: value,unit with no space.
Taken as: 25.6,gal
